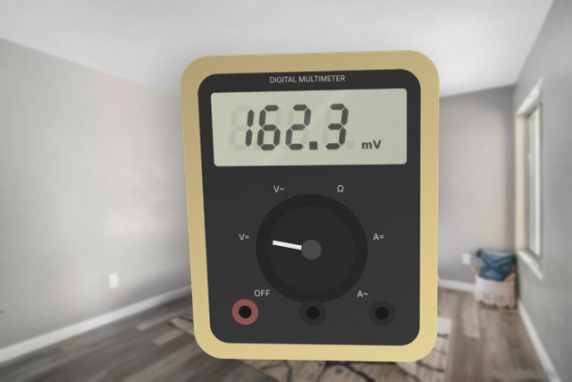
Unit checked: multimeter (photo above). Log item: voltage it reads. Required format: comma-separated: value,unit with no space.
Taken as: 162.3,mV
